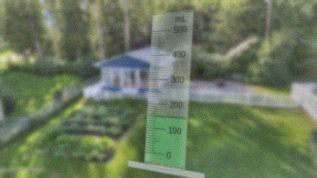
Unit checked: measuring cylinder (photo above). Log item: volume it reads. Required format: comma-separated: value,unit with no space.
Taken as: 150,mL
